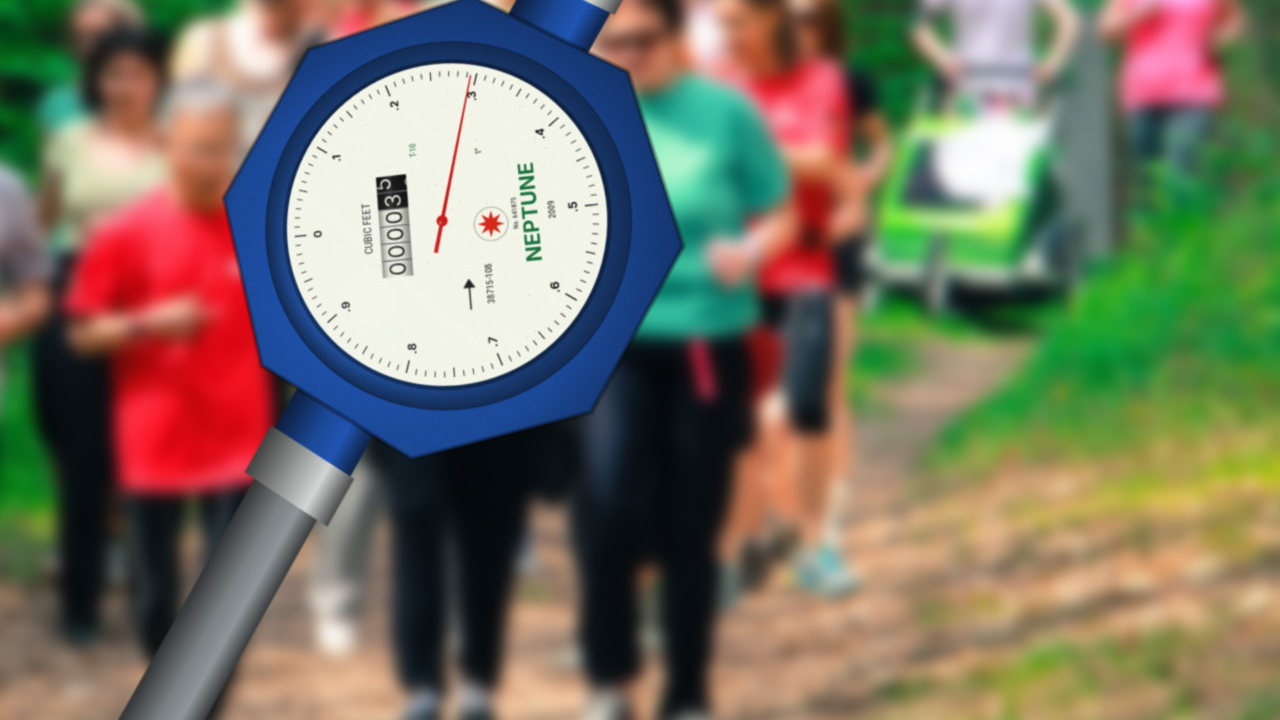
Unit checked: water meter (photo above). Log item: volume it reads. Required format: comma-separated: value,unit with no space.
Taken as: 35.29,ft³
